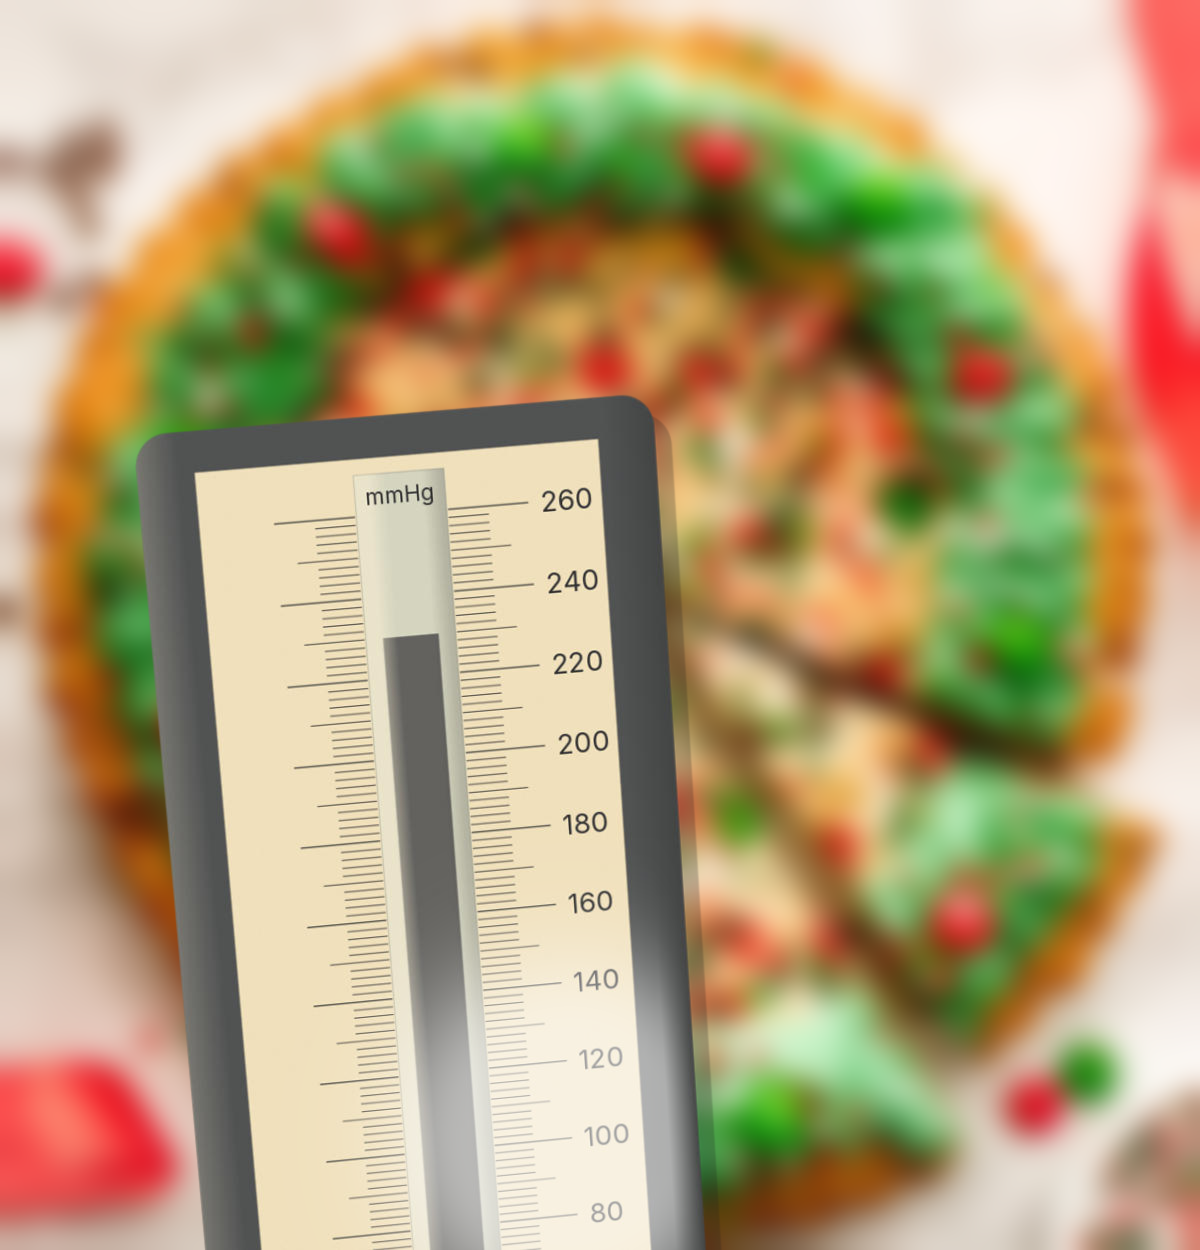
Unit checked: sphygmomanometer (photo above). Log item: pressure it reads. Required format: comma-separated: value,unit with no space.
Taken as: 230,mmHg
